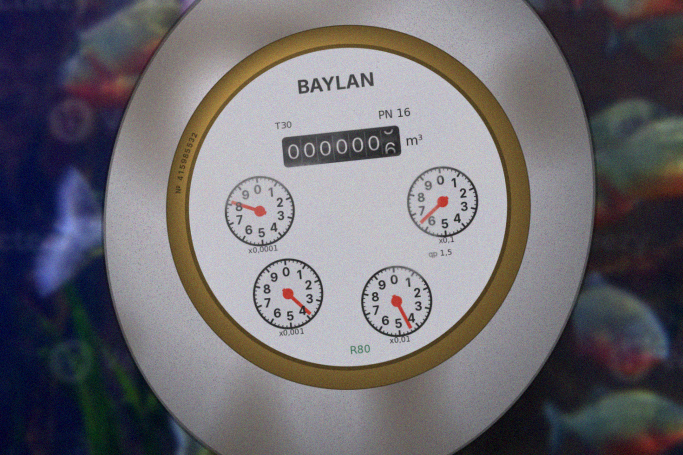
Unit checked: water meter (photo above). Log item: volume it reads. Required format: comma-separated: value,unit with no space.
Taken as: 5.6438,m³
